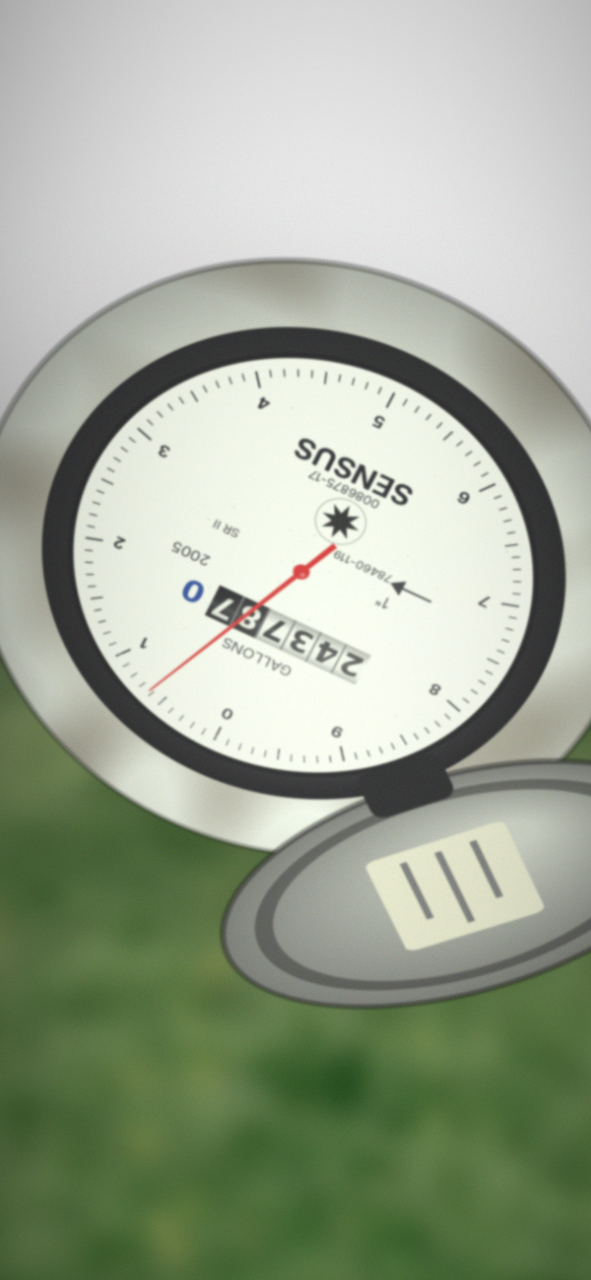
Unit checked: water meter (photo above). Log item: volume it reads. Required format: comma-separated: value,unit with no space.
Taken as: 2437870.6,gal
